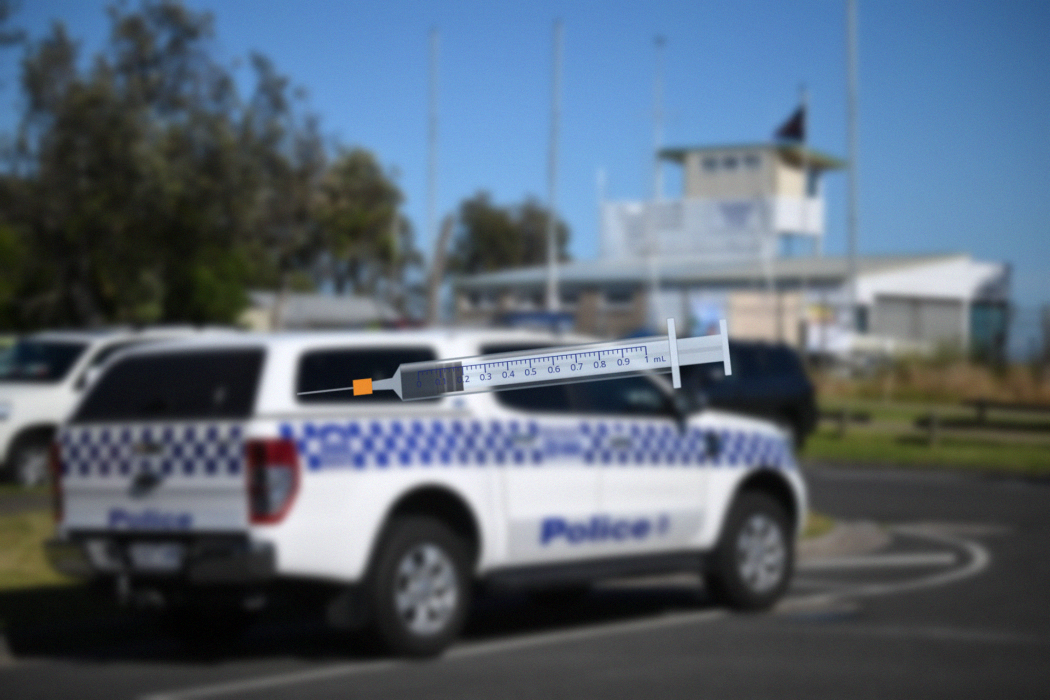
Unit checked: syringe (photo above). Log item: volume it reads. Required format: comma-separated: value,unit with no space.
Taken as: 0.08,mL
